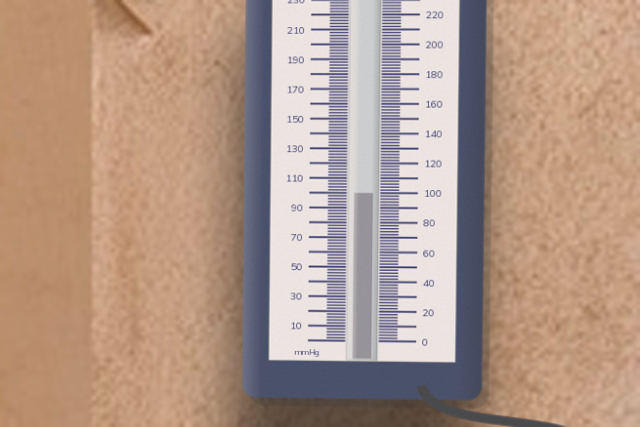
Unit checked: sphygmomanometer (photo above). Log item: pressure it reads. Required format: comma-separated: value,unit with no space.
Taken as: 100,mmHg
